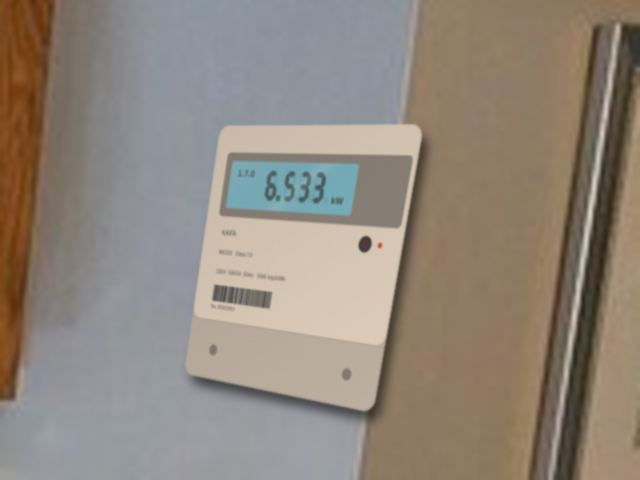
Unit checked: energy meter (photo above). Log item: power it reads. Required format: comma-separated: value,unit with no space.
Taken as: 6.533,kW
